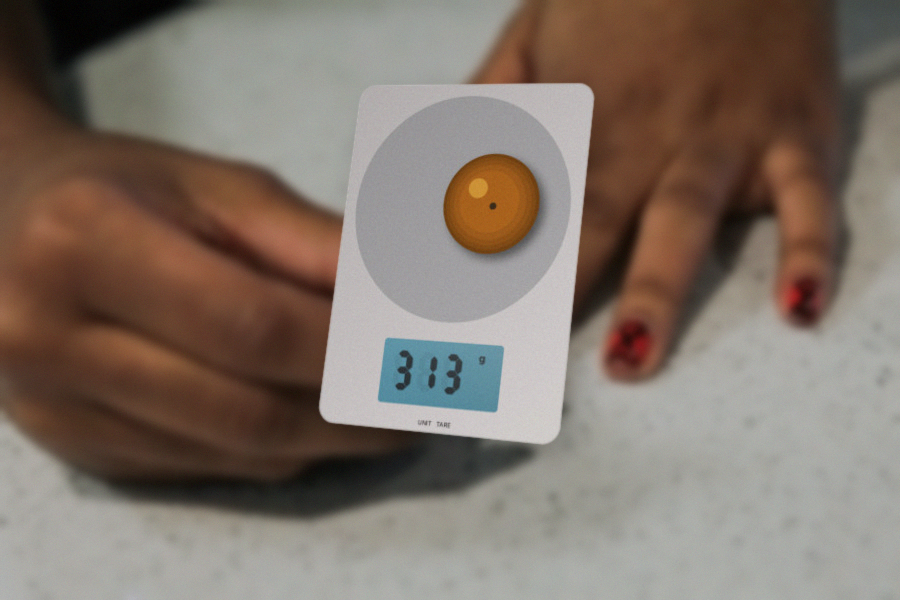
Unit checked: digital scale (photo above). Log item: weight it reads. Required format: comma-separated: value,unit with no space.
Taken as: 313,g
